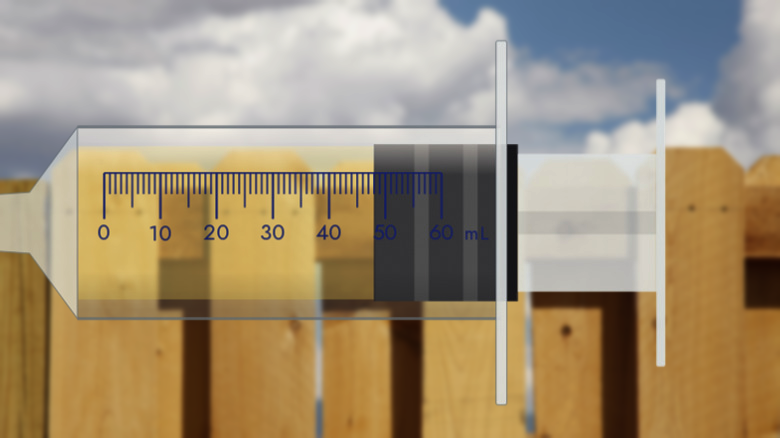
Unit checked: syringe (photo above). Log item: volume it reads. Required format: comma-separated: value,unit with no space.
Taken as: 48,mL
